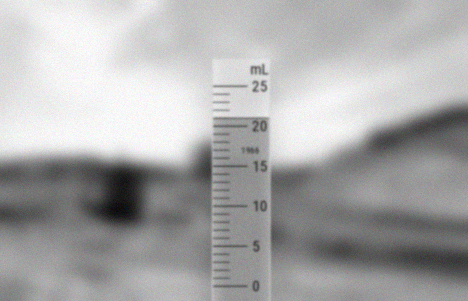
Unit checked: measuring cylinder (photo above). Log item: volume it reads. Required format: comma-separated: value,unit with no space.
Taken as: 21,mL
